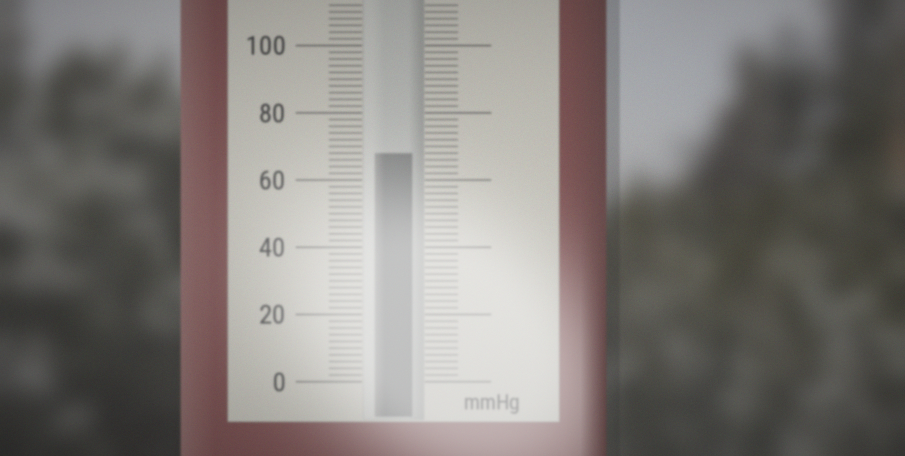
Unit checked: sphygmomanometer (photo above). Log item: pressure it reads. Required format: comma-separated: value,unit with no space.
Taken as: 68,mmHg
